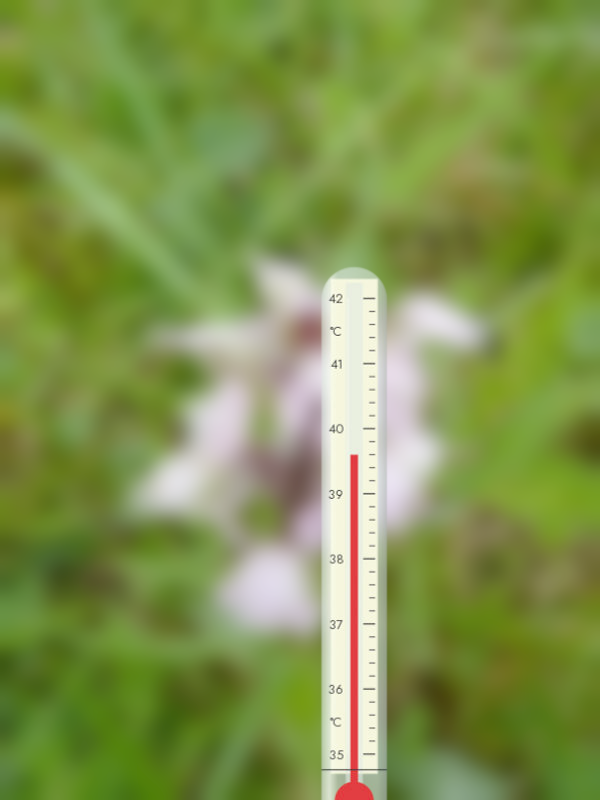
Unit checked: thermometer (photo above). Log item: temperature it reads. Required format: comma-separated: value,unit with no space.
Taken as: 39.6,°C
